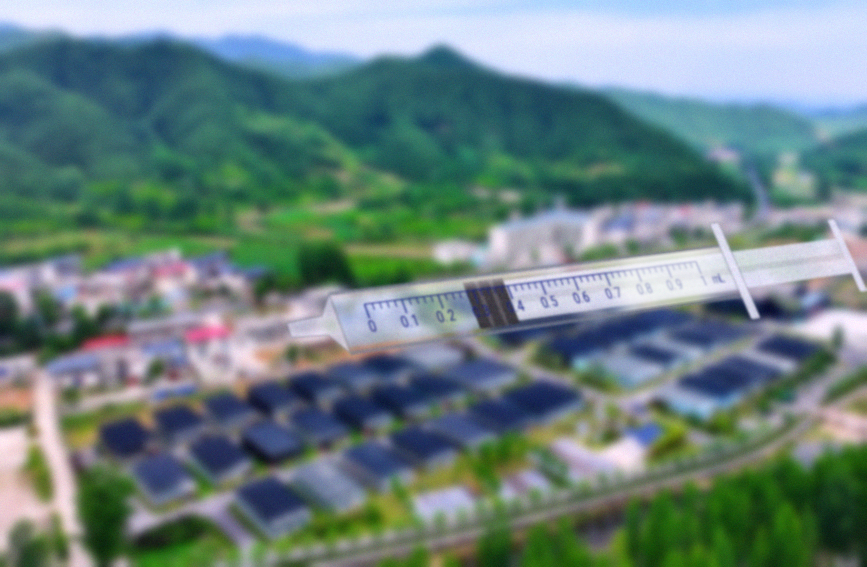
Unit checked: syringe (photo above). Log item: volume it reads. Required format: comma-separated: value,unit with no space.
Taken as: 0.28,mL
